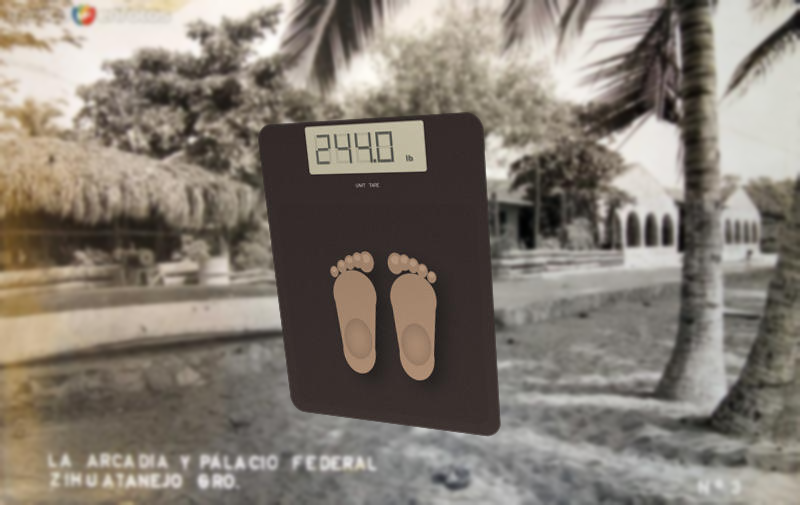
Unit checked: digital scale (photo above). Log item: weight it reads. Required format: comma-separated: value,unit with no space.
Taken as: 244.0,lb
